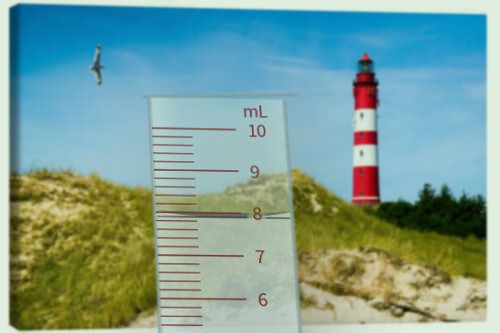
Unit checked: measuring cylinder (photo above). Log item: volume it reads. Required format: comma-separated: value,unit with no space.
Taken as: 7.9,mL
